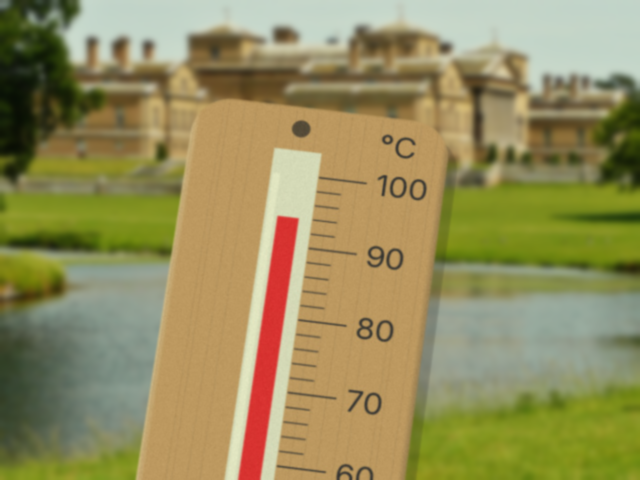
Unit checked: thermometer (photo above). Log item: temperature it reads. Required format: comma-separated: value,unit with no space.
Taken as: 94,°C
